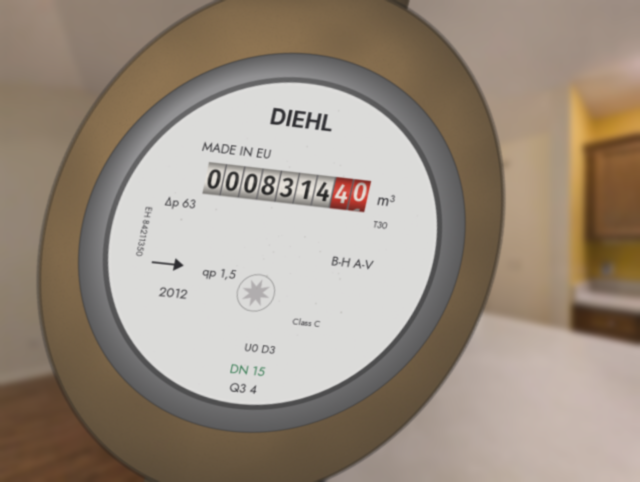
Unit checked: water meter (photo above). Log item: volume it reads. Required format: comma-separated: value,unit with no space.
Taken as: 8314.40,m³
